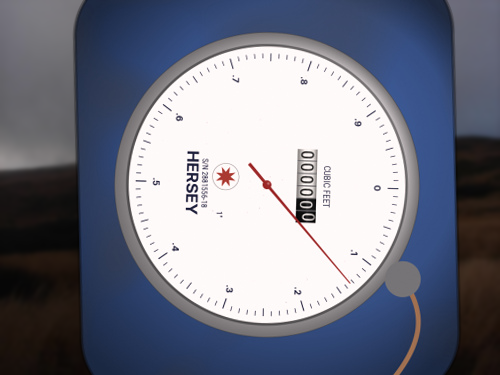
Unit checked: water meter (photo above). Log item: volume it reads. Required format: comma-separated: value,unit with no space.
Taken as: 0.13,ft³
